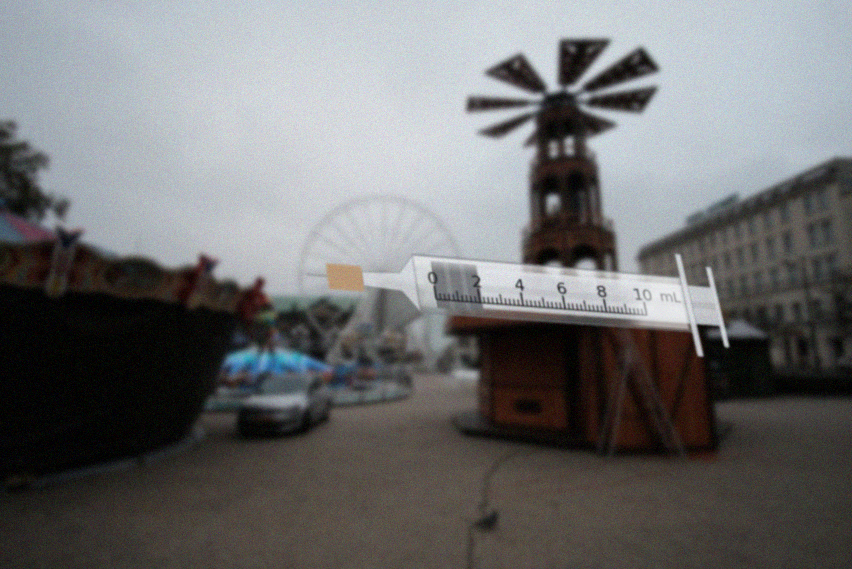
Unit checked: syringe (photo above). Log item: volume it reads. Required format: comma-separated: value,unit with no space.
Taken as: 0,mL
